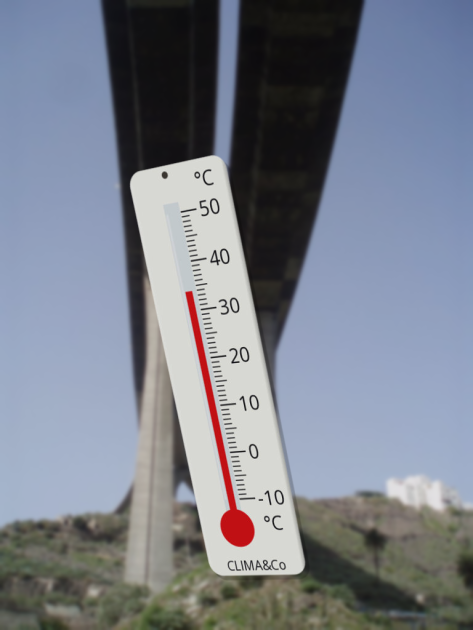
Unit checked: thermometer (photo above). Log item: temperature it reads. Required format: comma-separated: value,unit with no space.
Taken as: 34,°C
